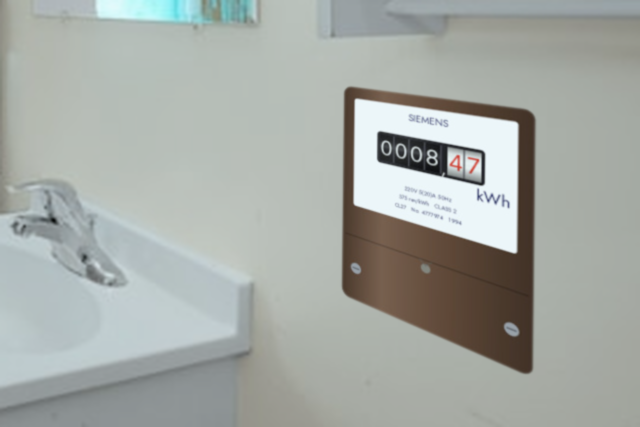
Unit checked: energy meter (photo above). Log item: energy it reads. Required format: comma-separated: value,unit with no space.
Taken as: 8.47,kWh
